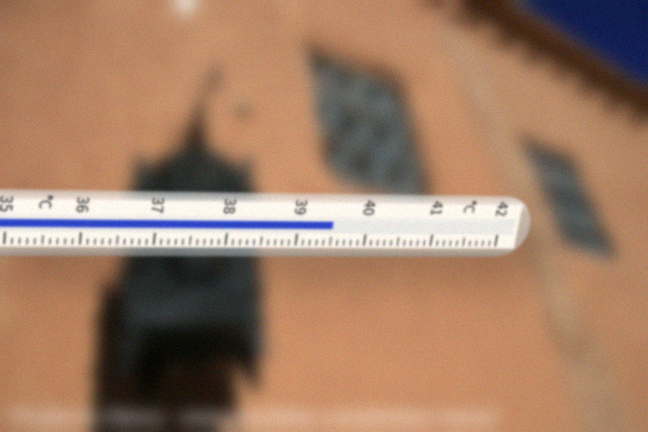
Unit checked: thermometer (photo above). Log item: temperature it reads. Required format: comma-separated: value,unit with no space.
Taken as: 39.5,°C
